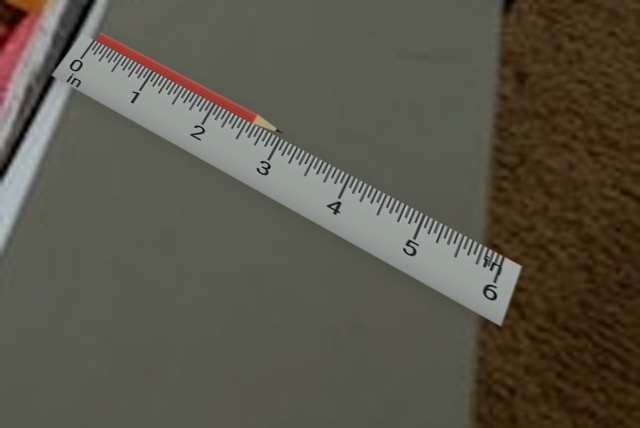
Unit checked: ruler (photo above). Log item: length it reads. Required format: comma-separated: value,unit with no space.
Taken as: 3,in
